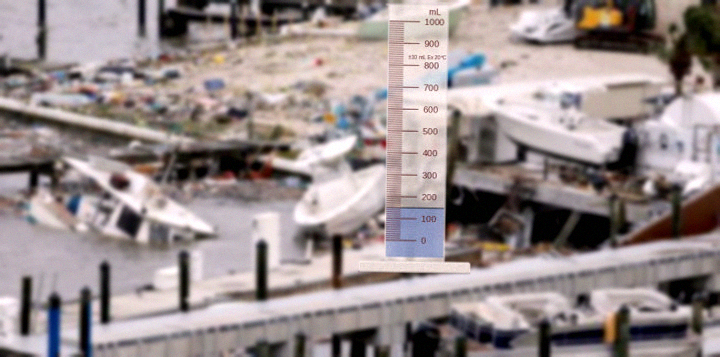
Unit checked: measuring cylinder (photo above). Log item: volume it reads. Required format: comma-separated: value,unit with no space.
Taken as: 150,mL
